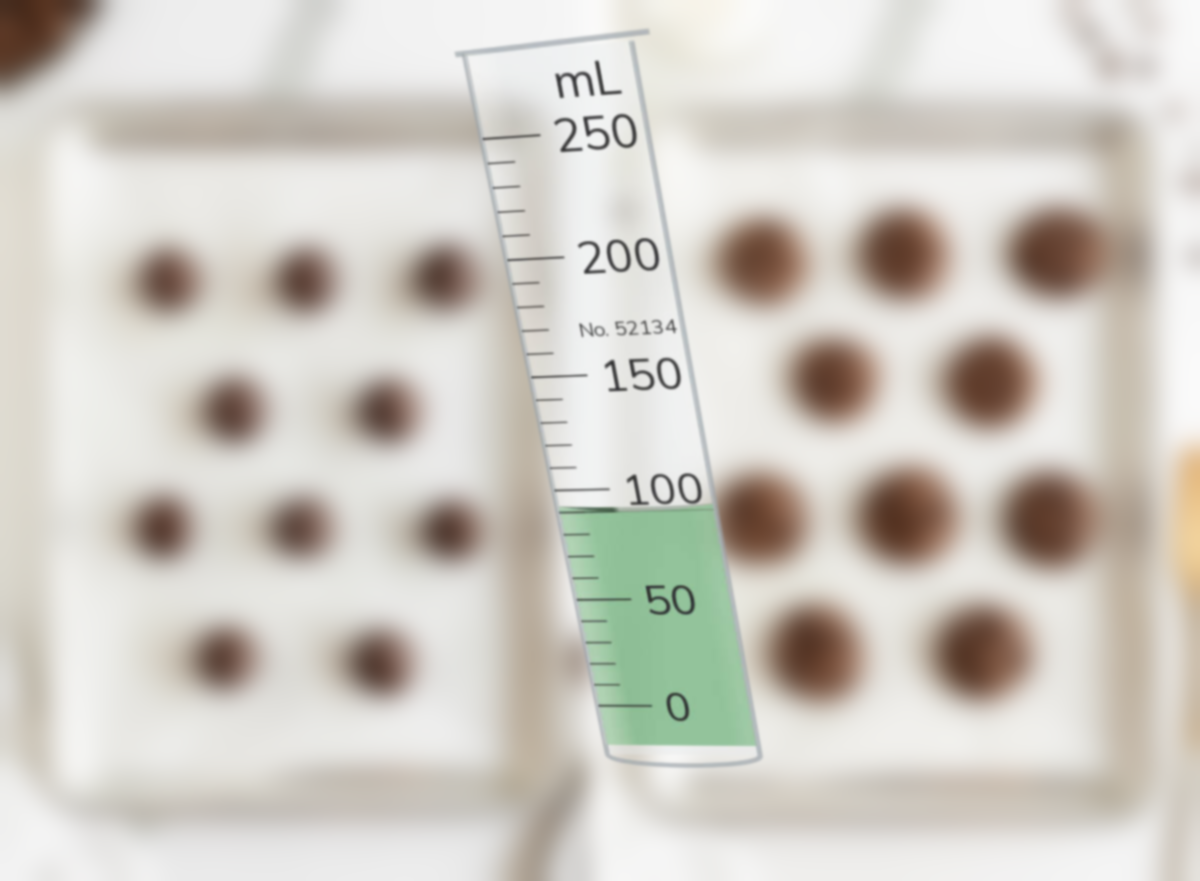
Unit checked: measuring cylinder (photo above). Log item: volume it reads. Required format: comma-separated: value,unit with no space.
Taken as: 90,mL
